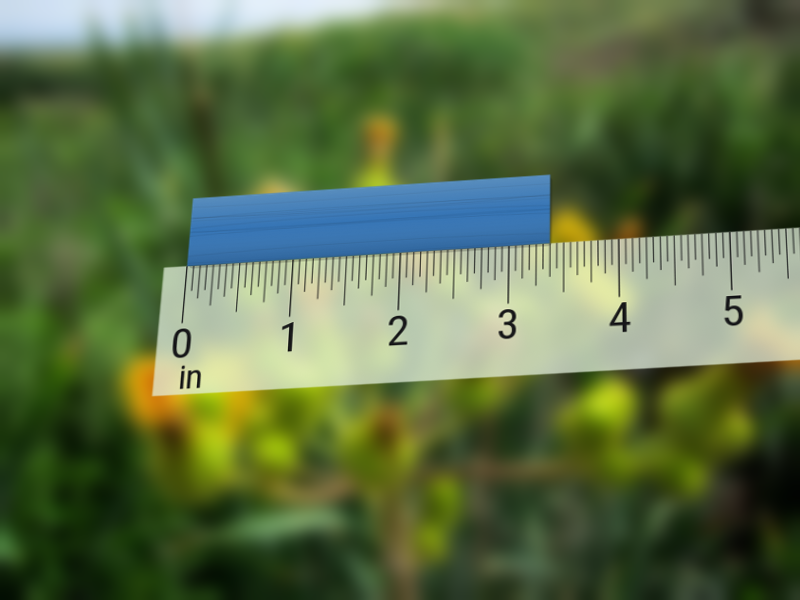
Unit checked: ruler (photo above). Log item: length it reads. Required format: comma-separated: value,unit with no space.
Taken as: 3.375,in
